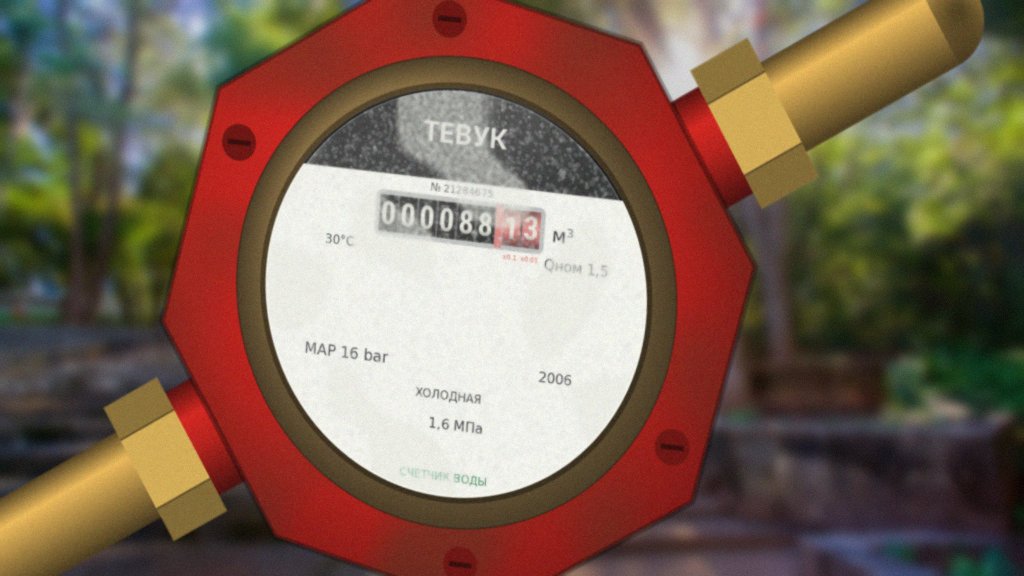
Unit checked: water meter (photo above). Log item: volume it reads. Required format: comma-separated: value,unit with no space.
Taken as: 88.13,m³
